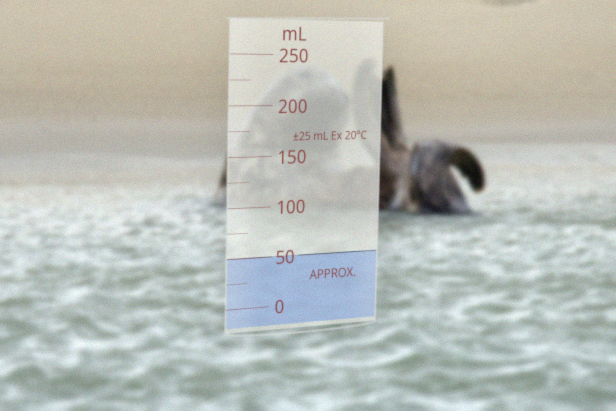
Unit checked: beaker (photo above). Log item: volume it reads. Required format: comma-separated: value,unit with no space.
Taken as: 50,mL
